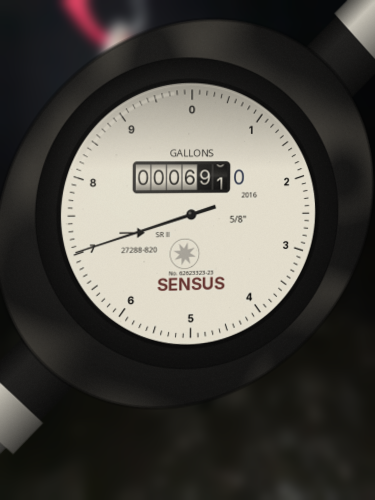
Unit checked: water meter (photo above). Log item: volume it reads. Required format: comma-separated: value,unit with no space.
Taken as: 6907.0,gal
